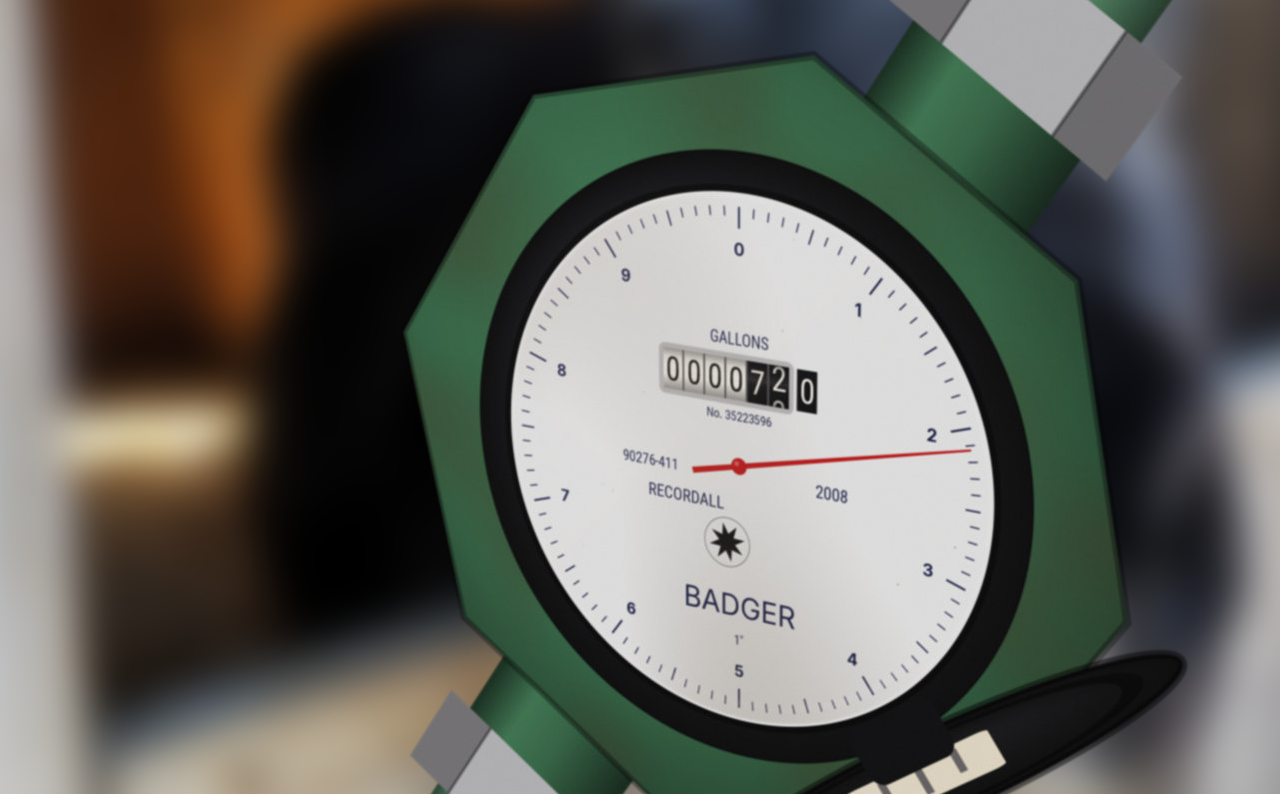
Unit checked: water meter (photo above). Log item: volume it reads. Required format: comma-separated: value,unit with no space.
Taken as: 722.1,gal
